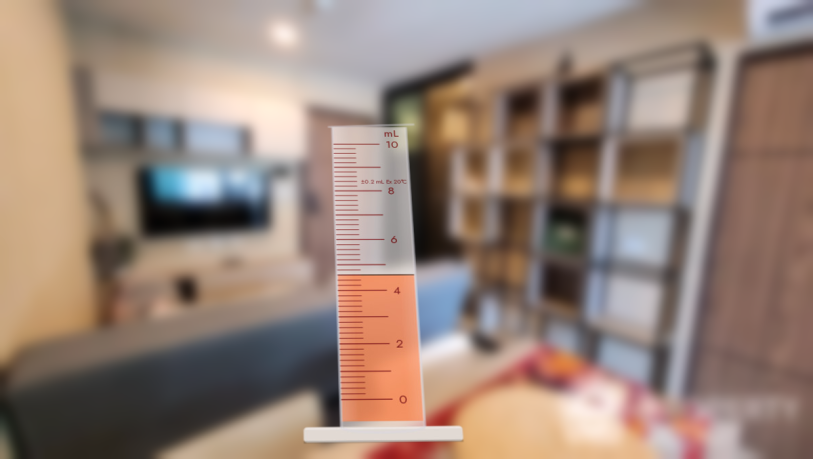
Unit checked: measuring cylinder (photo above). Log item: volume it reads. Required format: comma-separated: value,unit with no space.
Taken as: 4.6,mL
